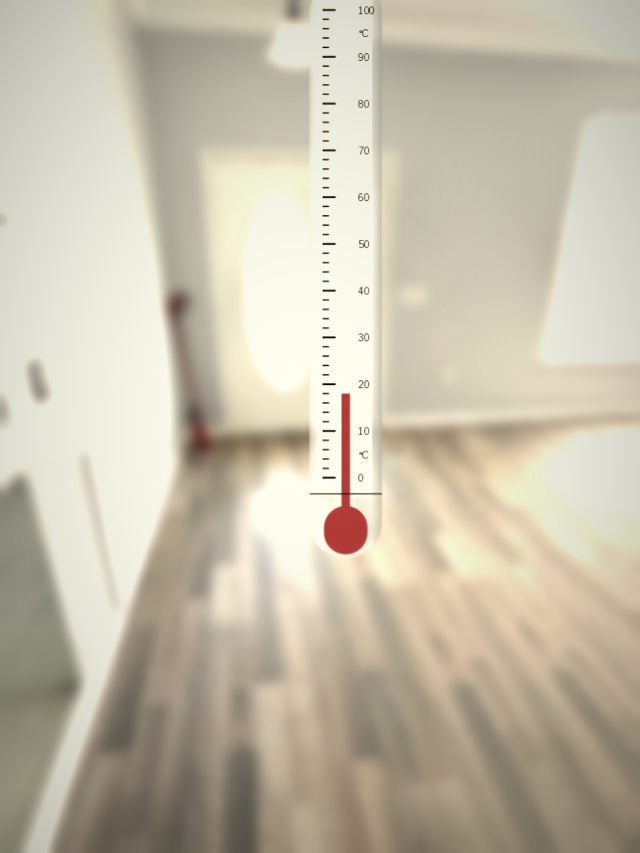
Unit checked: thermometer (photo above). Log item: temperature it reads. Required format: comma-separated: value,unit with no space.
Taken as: 18,°C
